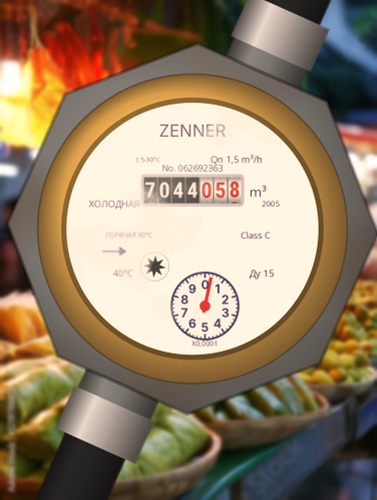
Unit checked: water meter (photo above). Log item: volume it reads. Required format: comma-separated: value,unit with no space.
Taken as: 7044.0580,m³
